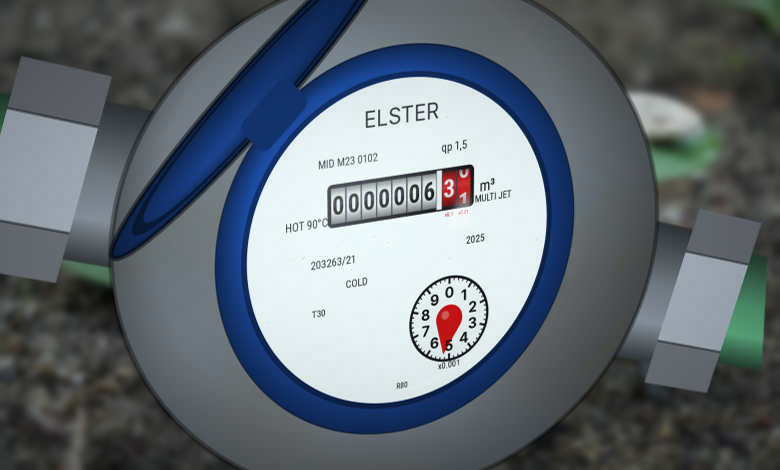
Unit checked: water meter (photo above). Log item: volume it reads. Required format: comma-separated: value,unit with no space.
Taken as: 6.305,m³
